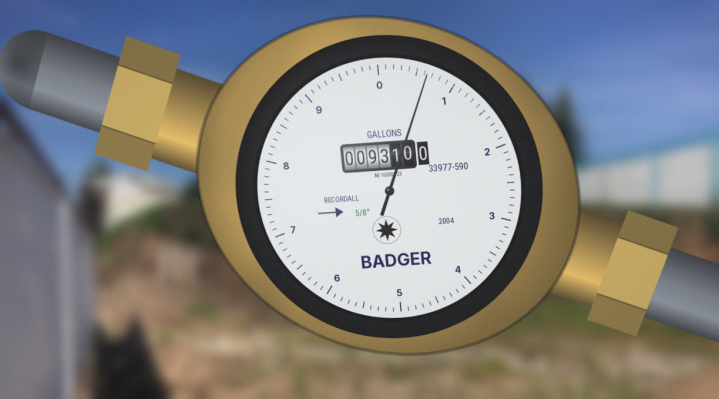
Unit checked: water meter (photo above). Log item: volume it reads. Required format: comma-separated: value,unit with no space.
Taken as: 93100.6,gal
